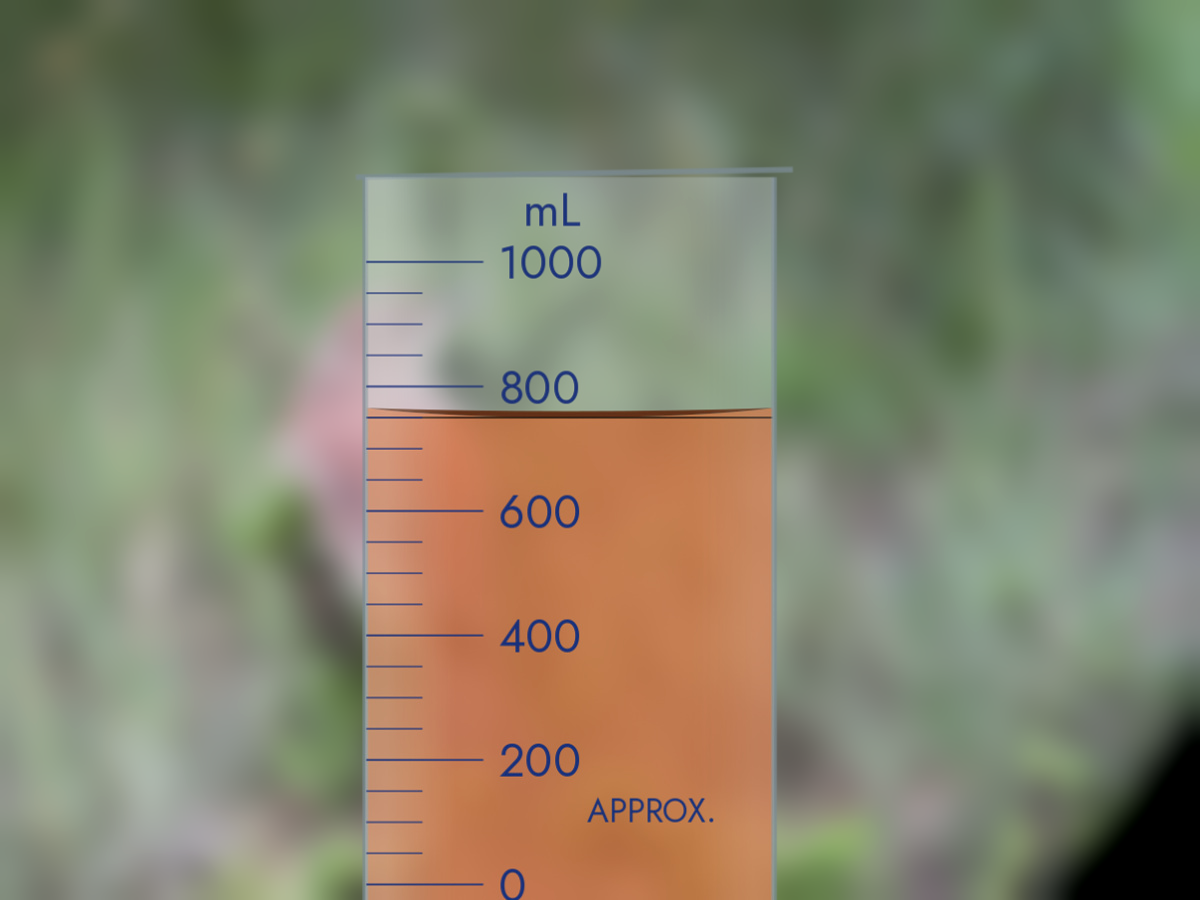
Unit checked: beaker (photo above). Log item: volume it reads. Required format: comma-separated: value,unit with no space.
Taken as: 750,mL
